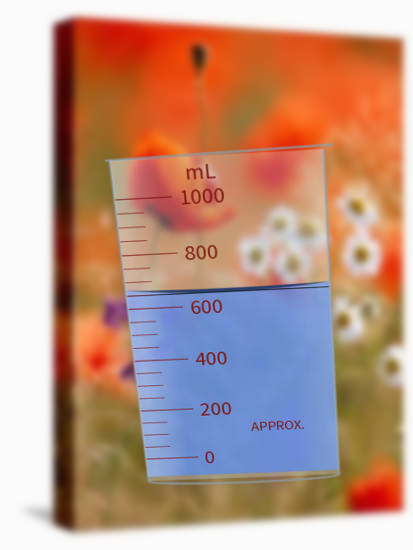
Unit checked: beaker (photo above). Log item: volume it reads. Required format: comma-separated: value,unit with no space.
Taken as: 650,mL
